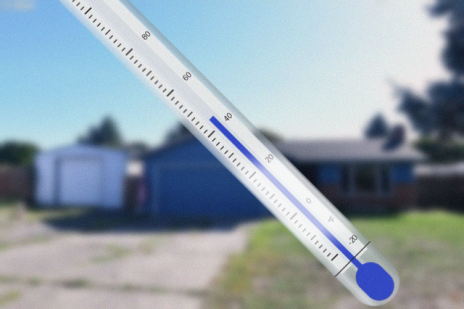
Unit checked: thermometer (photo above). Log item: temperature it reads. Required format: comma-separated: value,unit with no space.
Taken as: 44,°F
